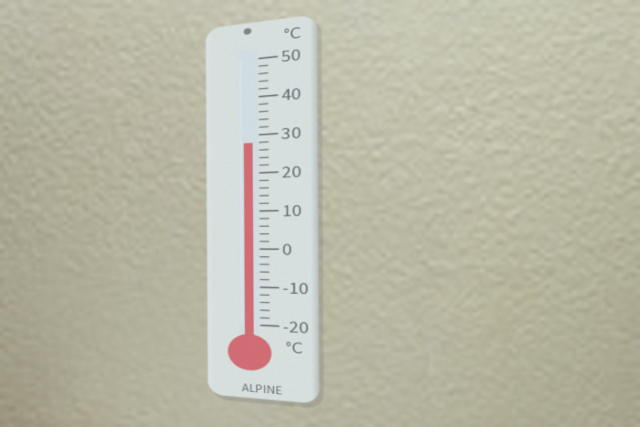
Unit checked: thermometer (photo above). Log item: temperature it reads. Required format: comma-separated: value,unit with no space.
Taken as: 28,°C
